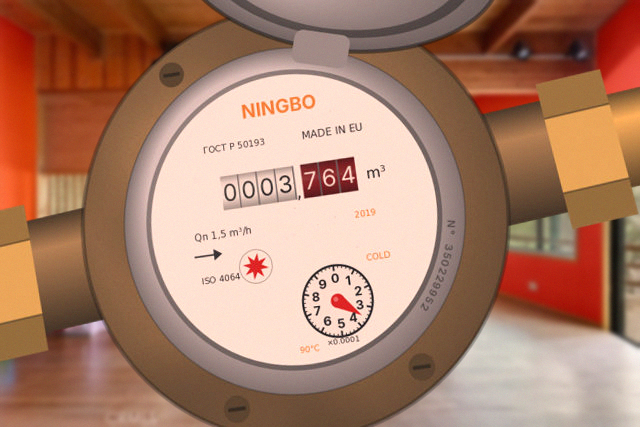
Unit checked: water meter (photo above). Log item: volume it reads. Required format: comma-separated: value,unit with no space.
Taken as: 3.7643,m³
